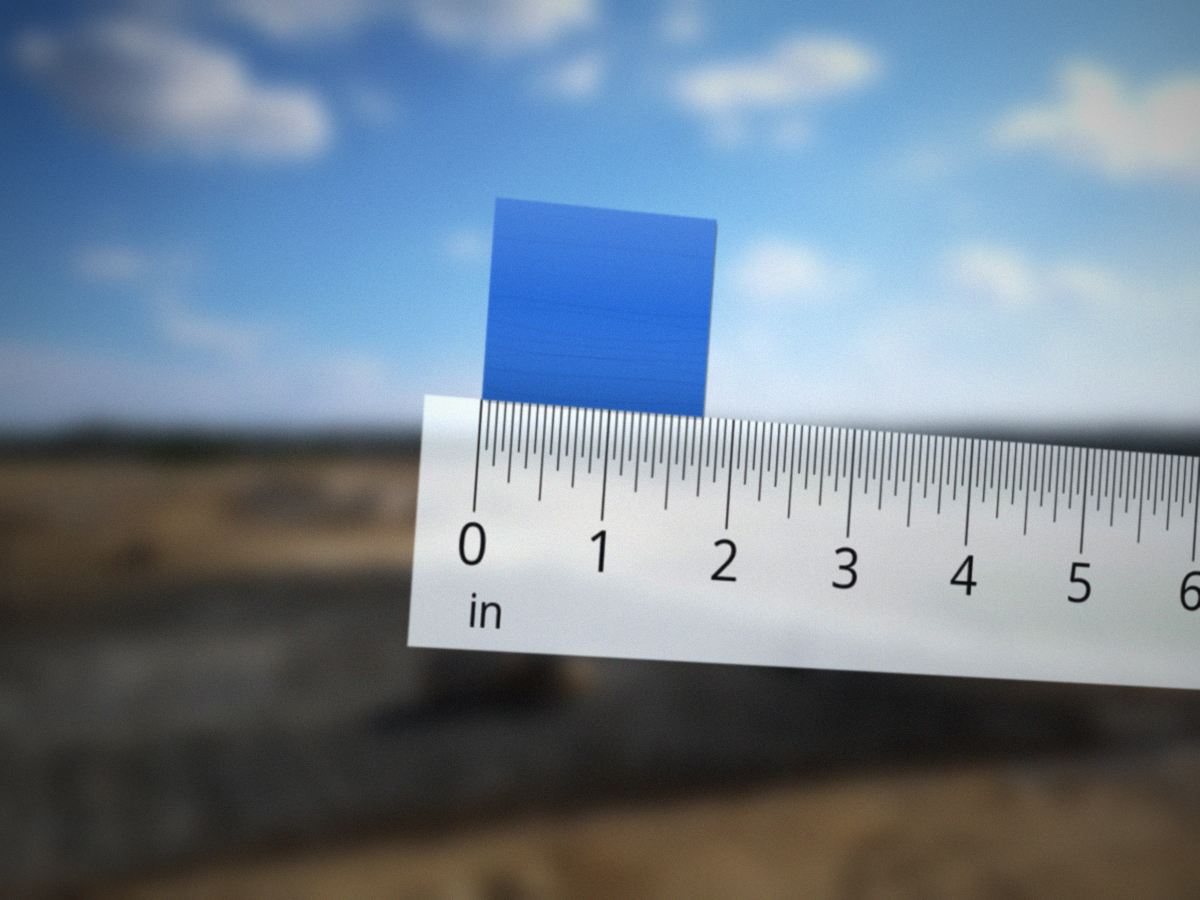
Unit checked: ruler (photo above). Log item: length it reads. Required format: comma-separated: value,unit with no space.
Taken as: 1.75,in
